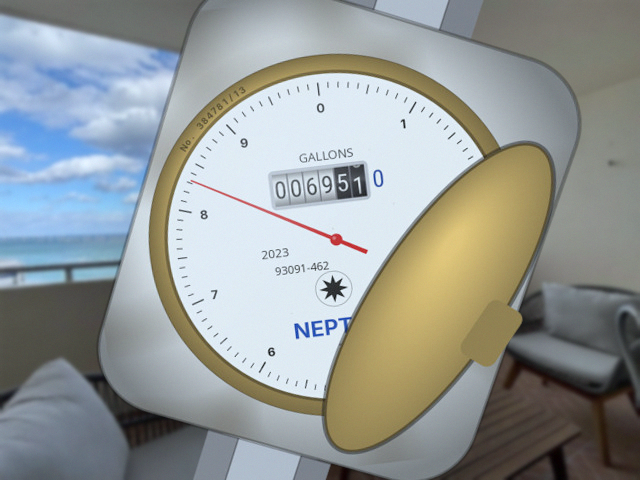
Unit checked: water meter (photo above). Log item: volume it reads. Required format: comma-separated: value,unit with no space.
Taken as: 69508.3,gal
